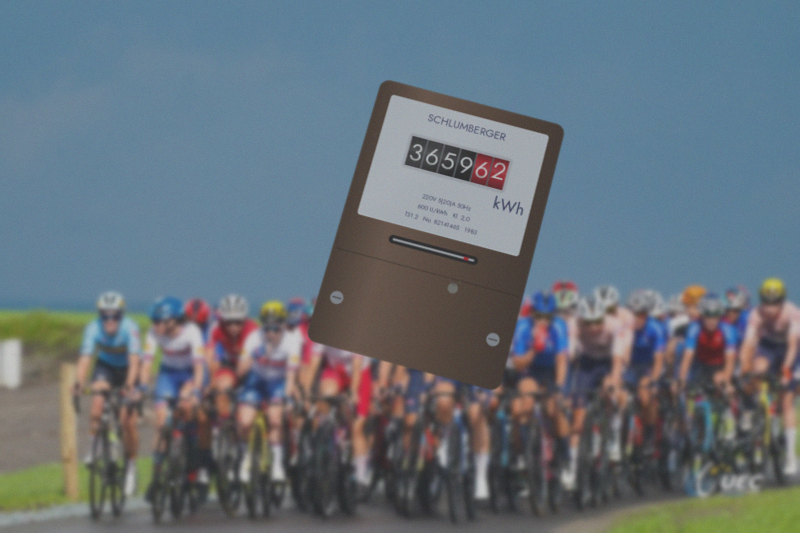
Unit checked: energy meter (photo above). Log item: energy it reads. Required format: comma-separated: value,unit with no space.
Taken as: 3659.62,kWh
